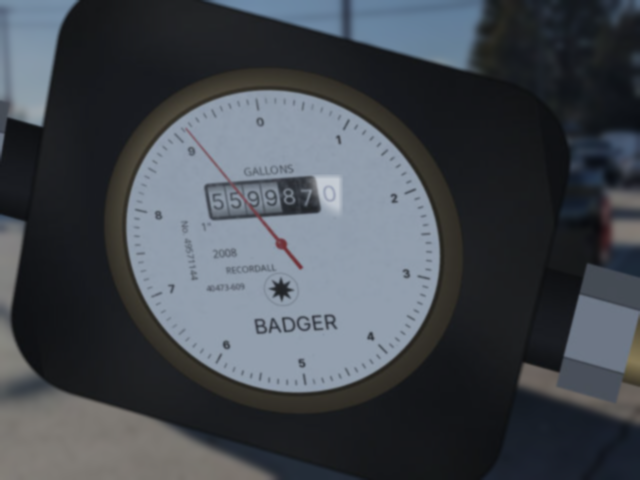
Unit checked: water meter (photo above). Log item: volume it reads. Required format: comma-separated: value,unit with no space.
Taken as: 5599869.1,gal
